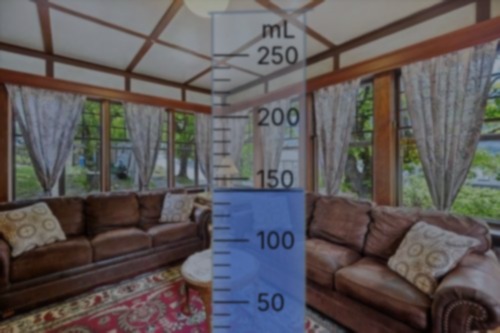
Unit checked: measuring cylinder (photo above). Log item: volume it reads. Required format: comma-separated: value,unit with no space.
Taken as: 140,mL
